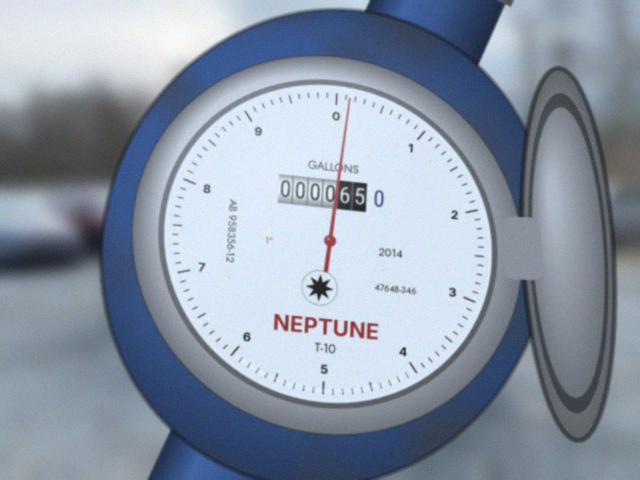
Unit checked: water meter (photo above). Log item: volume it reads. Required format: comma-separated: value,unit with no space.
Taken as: 650.1,gal
